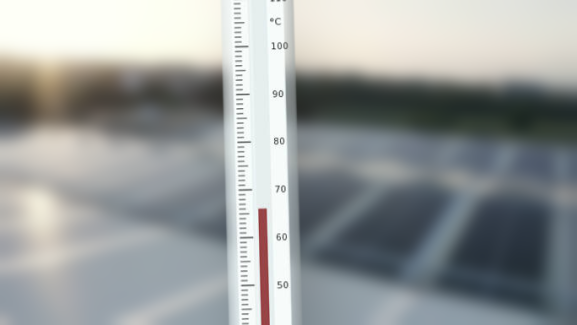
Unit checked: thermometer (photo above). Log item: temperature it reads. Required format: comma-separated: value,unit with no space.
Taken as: 66,°C
